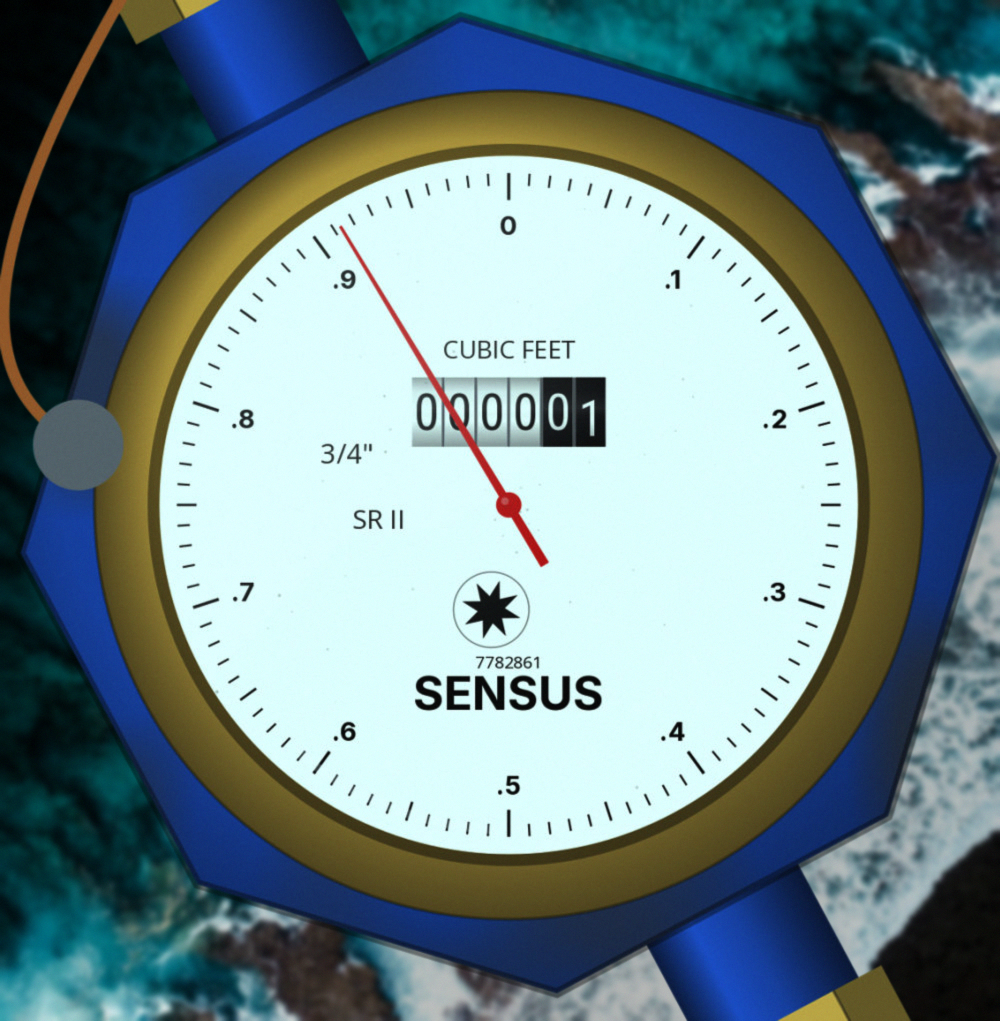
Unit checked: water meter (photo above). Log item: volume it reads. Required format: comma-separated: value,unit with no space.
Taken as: 0.91,ft³
